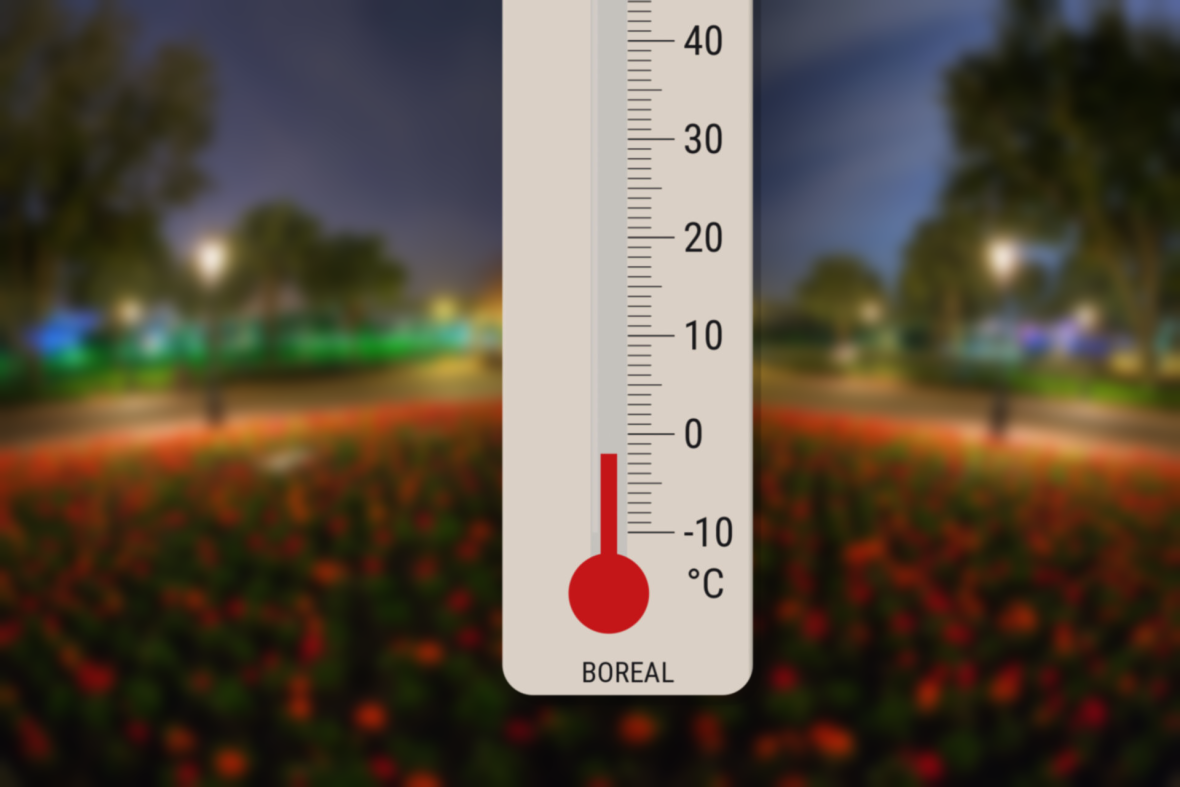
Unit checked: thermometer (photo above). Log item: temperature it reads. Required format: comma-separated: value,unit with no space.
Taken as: -2,°C
